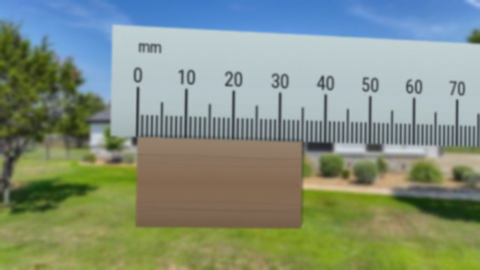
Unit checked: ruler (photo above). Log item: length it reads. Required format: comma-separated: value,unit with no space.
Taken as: 35,mm
